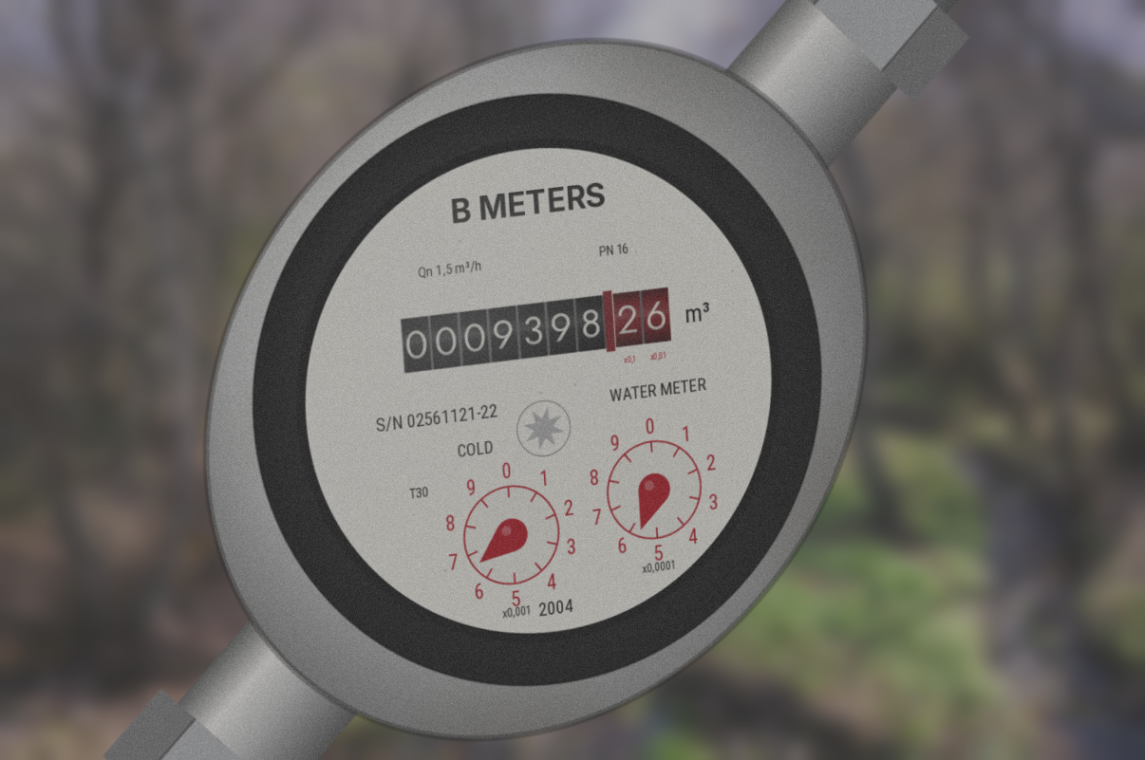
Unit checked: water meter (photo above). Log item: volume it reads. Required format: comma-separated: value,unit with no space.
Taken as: 9398.2665,m³
